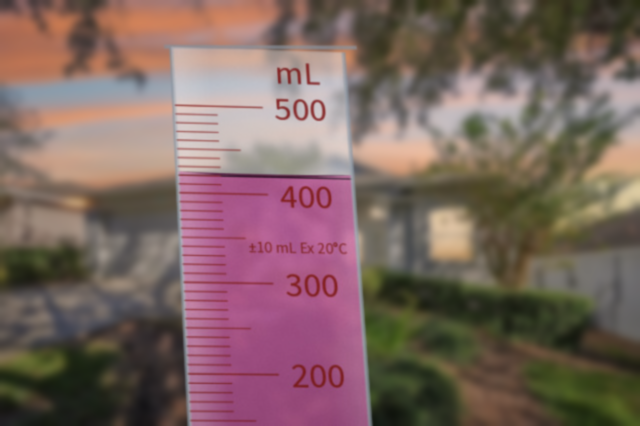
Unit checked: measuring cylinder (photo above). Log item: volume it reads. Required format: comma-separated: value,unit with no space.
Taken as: 420,mL
